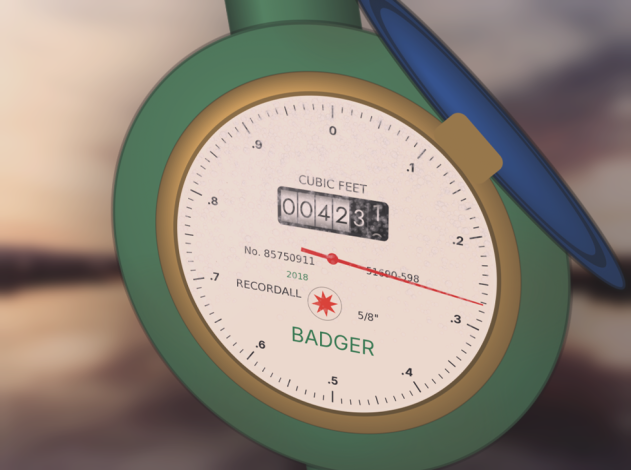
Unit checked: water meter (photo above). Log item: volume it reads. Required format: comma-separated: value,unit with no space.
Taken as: 4231.27,ft³
